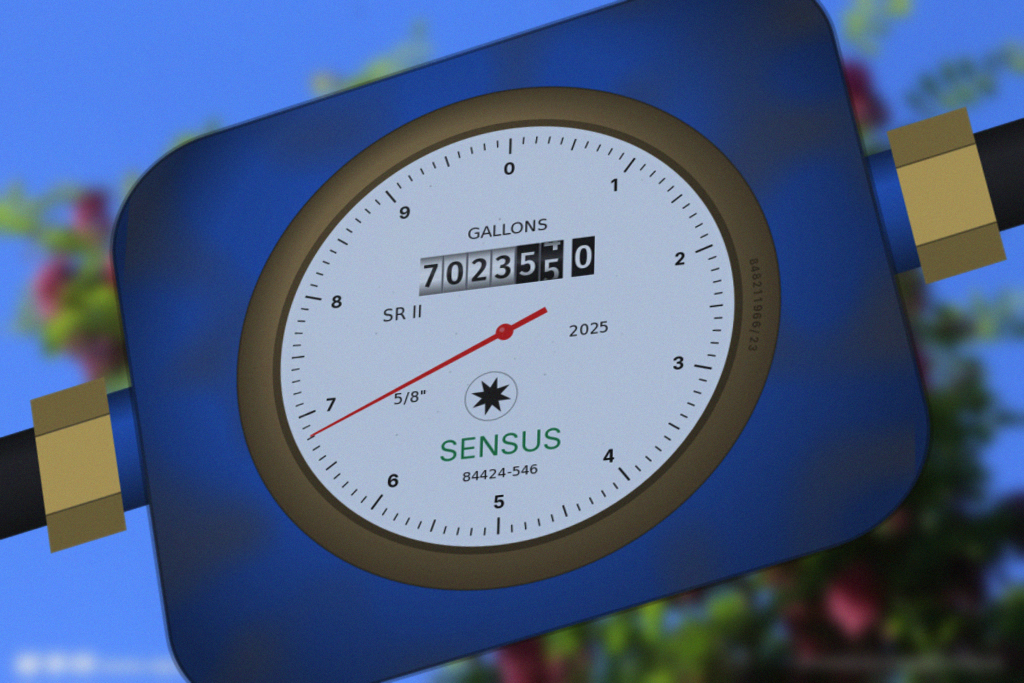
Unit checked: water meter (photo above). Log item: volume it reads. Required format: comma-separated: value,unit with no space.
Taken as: 7023546.8,gal
